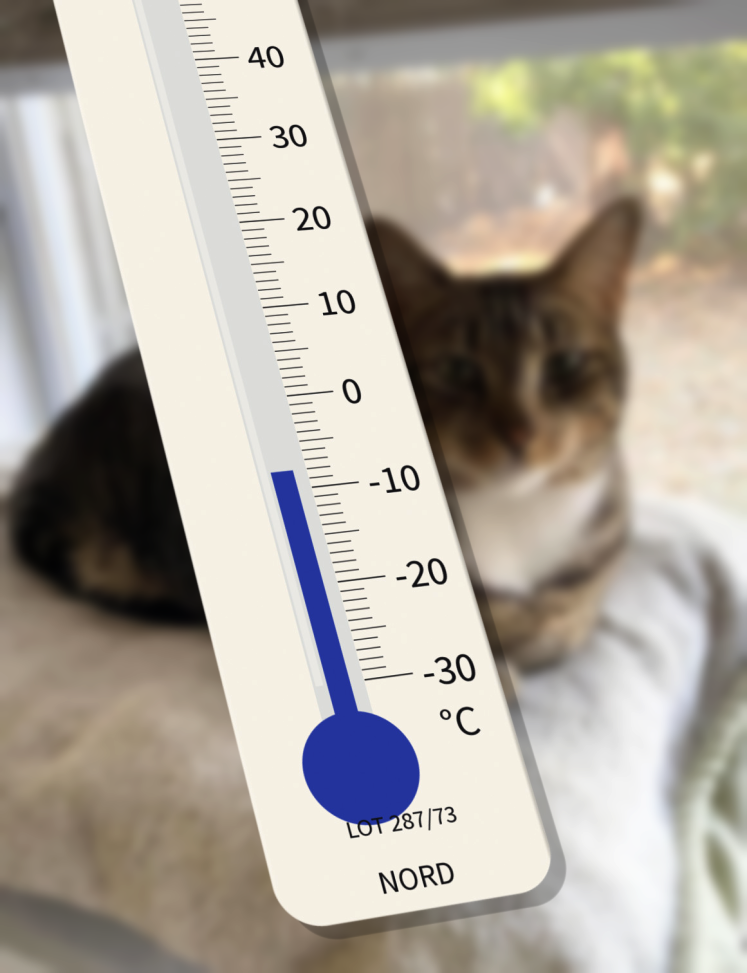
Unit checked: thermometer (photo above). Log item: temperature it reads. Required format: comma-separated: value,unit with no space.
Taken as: -8,°C
